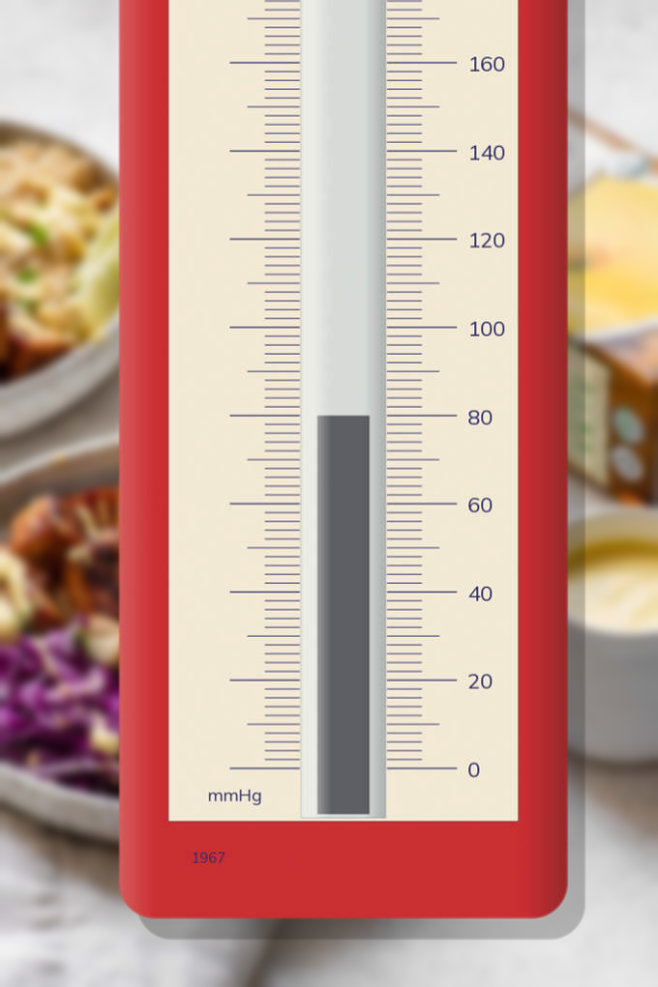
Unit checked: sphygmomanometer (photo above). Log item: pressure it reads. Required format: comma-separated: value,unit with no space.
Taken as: 80,mmHg
